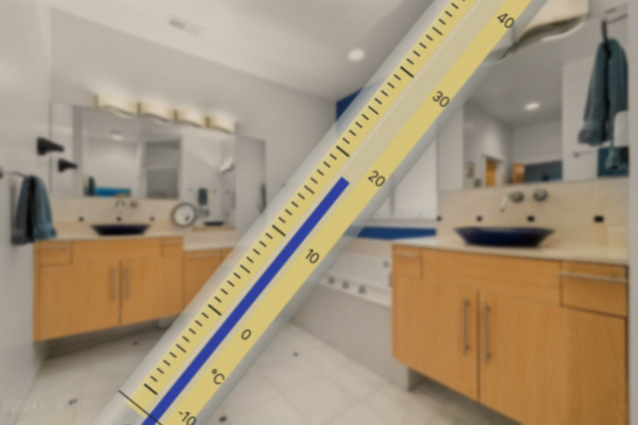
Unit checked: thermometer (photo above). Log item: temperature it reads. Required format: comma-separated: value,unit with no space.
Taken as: 18,°C
